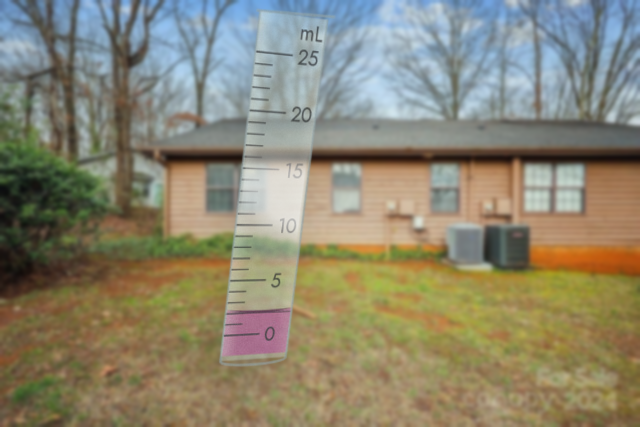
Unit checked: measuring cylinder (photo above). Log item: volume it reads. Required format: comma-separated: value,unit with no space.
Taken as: 2,mL
